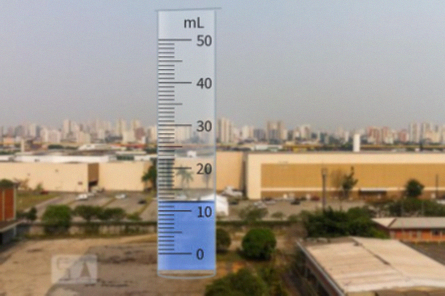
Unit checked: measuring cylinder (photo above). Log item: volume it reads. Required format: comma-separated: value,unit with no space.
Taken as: 12,mL
